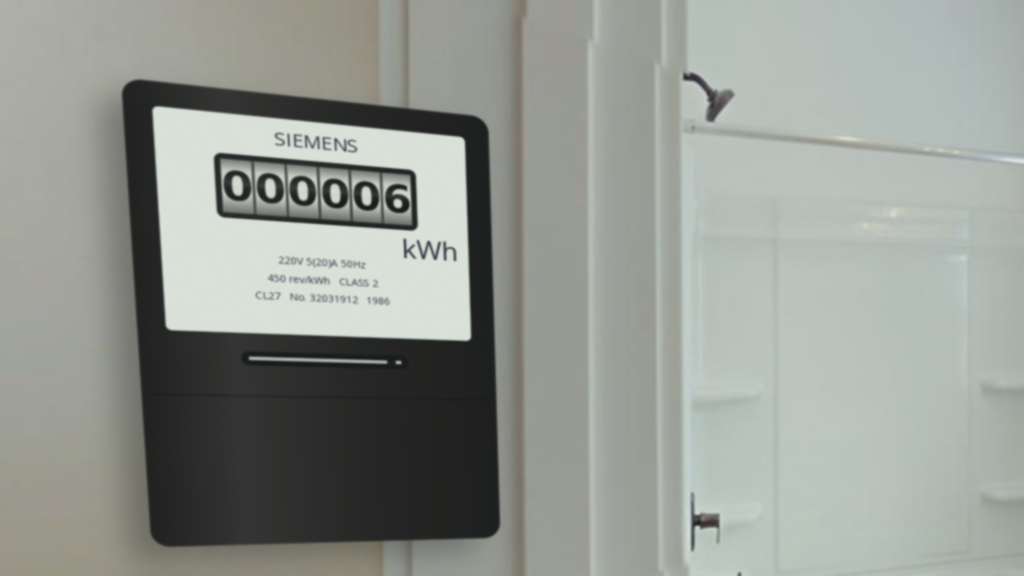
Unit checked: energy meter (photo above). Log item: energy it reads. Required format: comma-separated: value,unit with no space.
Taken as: 6,kWh
